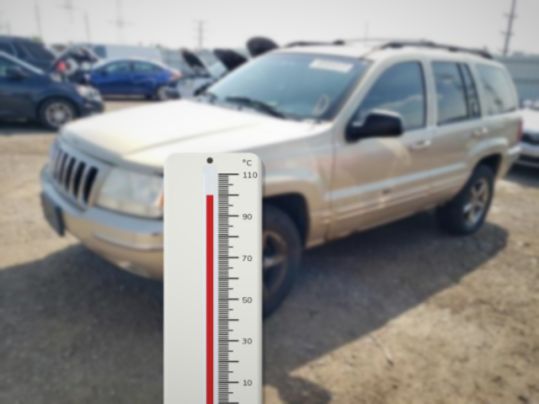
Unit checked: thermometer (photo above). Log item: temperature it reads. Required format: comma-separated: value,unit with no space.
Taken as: 100,°C
